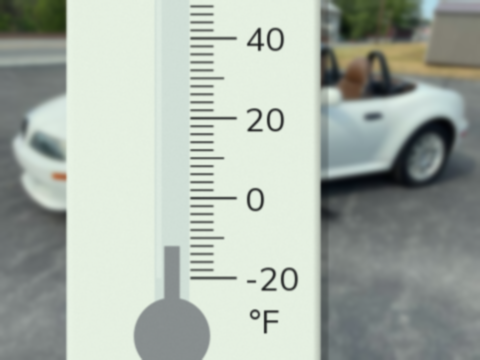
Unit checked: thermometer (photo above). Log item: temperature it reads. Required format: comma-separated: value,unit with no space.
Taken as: -12,°F
